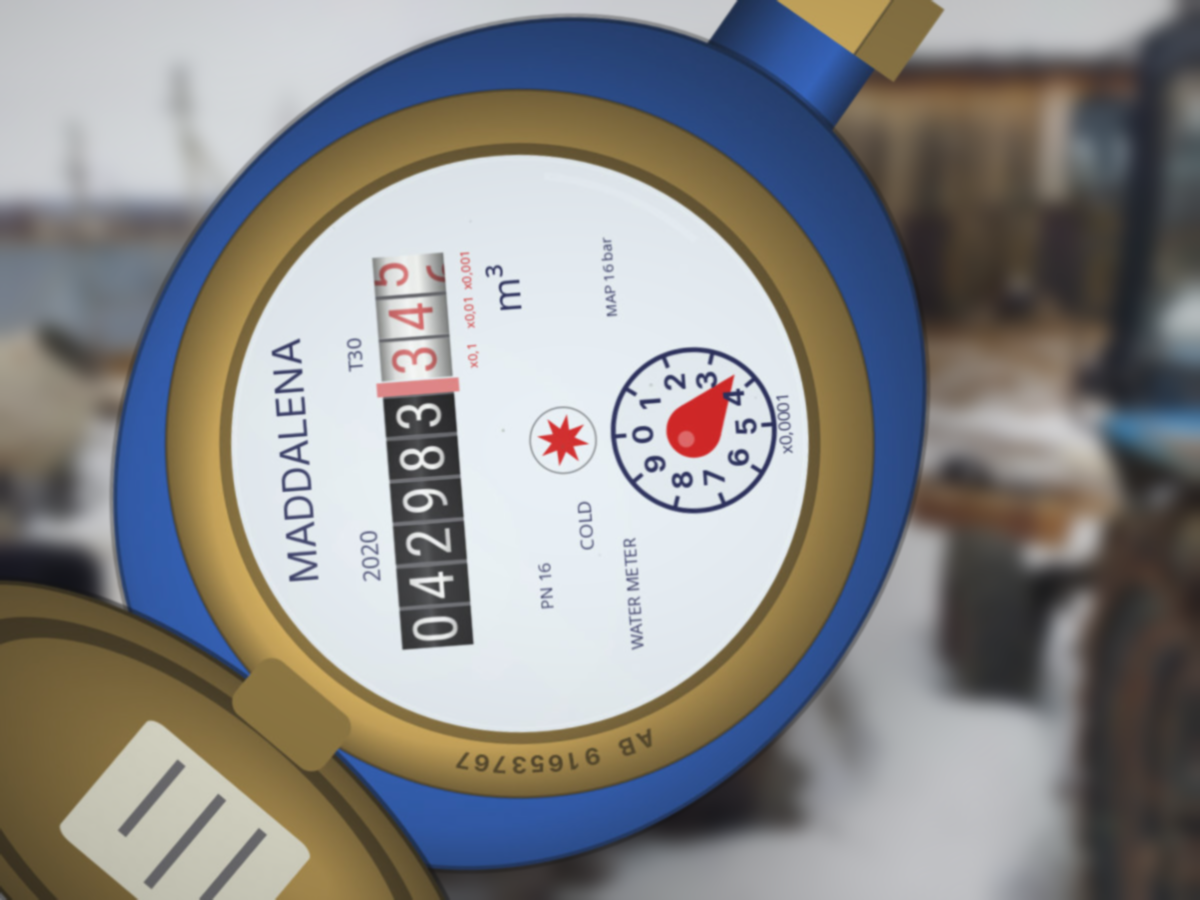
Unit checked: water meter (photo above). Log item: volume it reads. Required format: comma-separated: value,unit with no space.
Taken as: 42983.3453,m³
